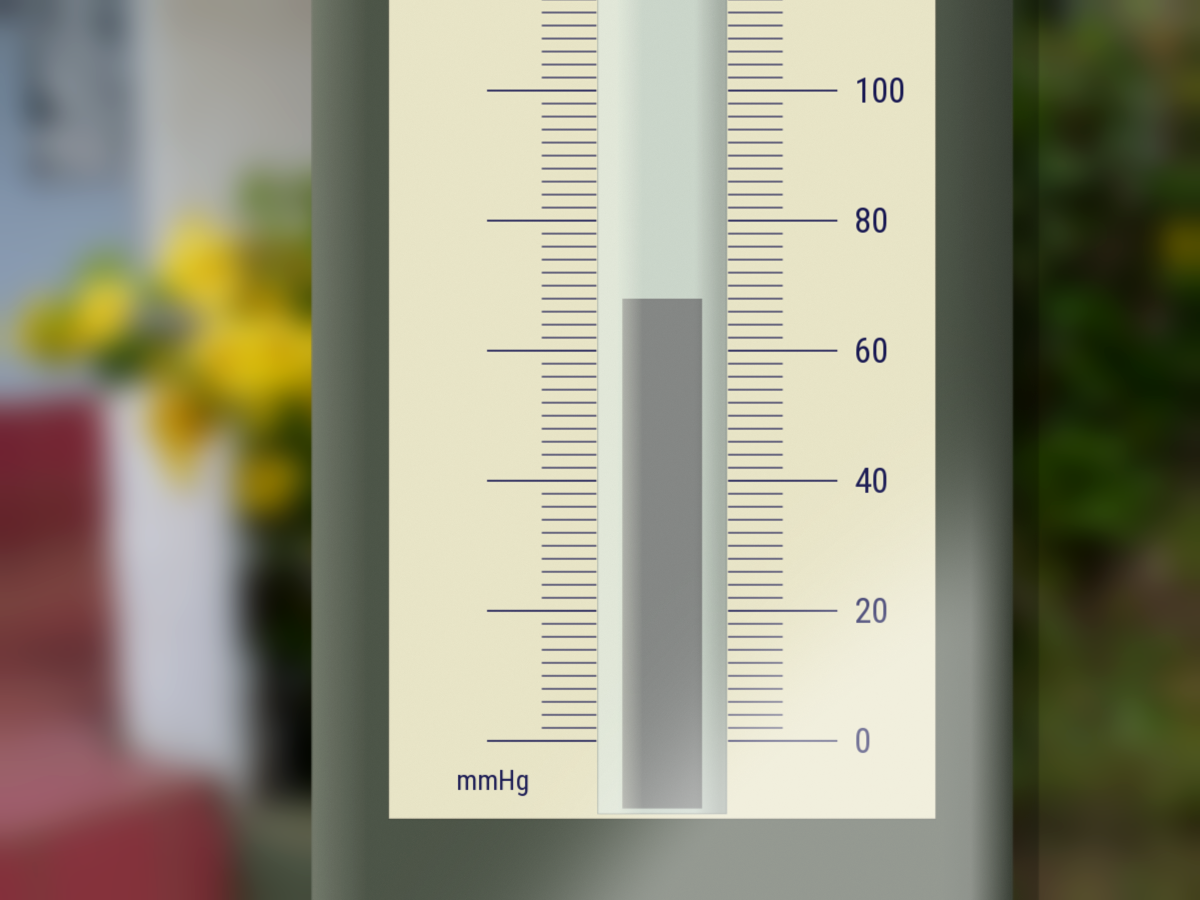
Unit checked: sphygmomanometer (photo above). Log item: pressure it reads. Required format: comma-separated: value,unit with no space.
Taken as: 68,mmHg
